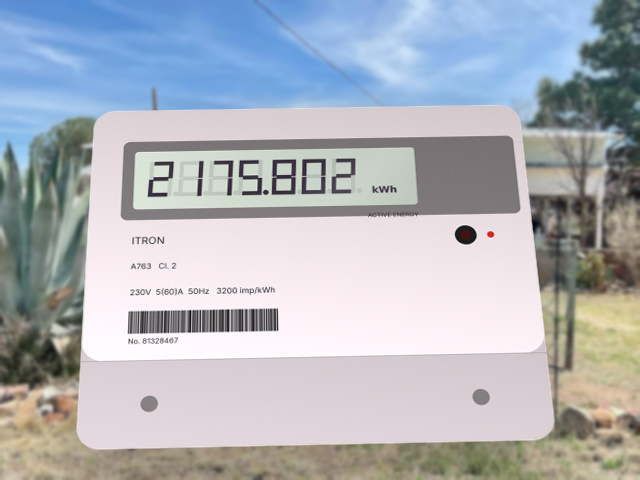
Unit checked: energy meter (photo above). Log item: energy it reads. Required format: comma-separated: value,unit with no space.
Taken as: 2175.802,kWh
